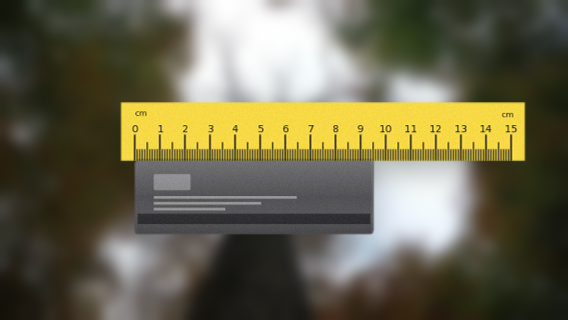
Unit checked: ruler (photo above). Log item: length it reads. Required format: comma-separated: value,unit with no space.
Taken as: 9.5,cm
